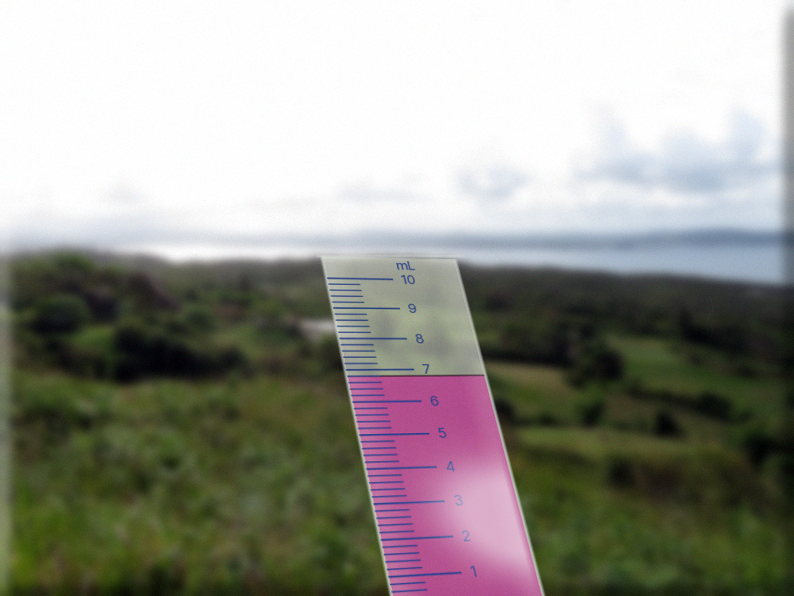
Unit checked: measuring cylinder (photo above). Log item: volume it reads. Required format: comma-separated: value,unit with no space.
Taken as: 6.8,mL
